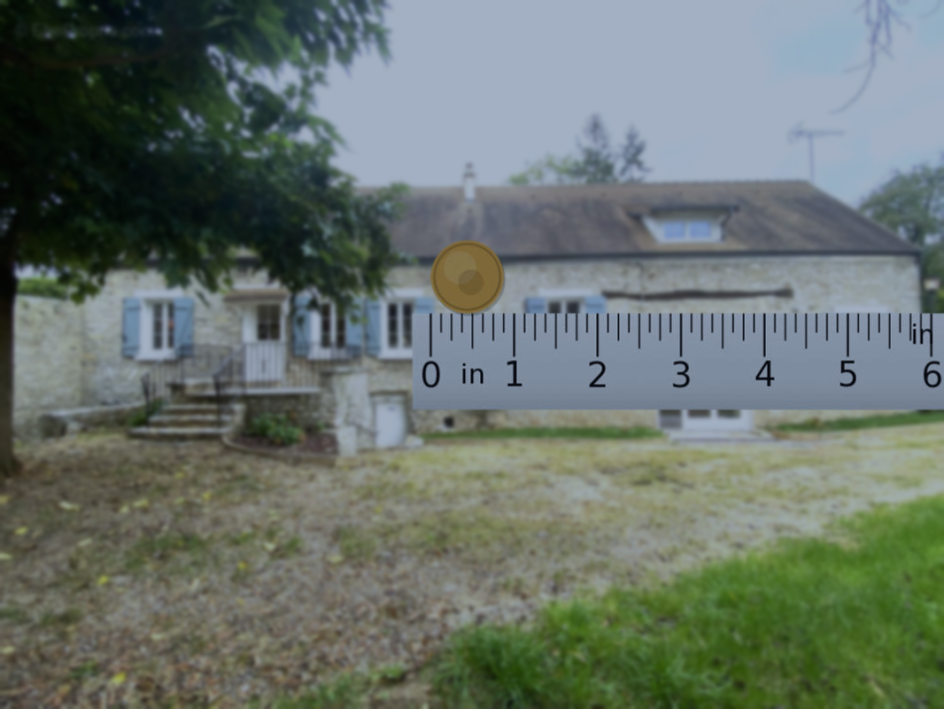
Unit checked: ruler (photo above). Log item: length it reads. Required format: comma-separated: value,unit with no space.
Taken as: 0.875,in
